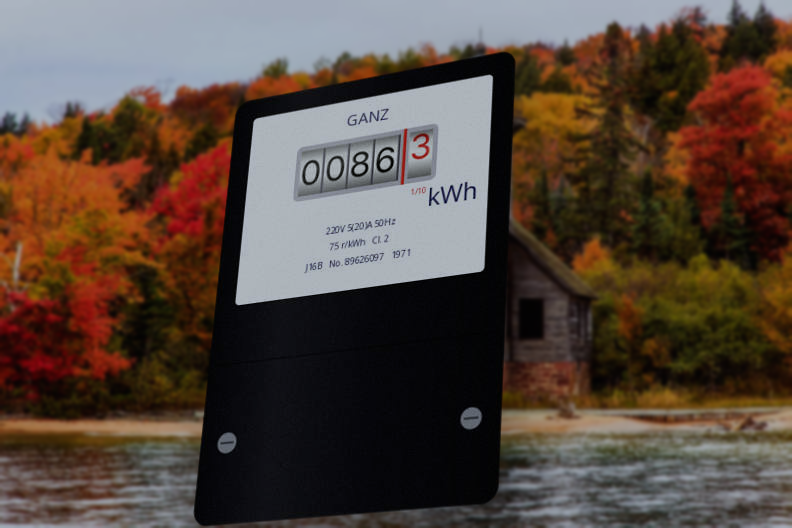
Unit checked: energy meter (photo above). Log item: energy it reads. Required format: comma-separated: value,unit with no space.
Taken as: 86.3,kWh
